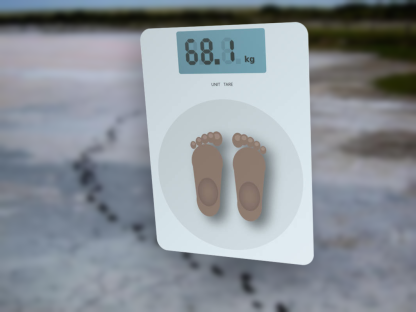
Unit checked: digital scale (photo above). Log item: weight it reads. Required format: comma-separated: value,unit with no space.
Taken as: 68.1,kg
